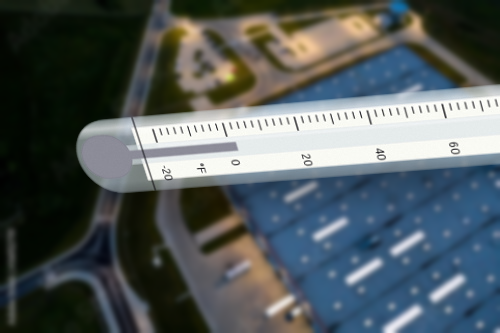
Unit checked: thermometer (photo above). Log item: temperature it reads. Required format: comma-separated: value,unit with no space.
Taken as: 2,°F
